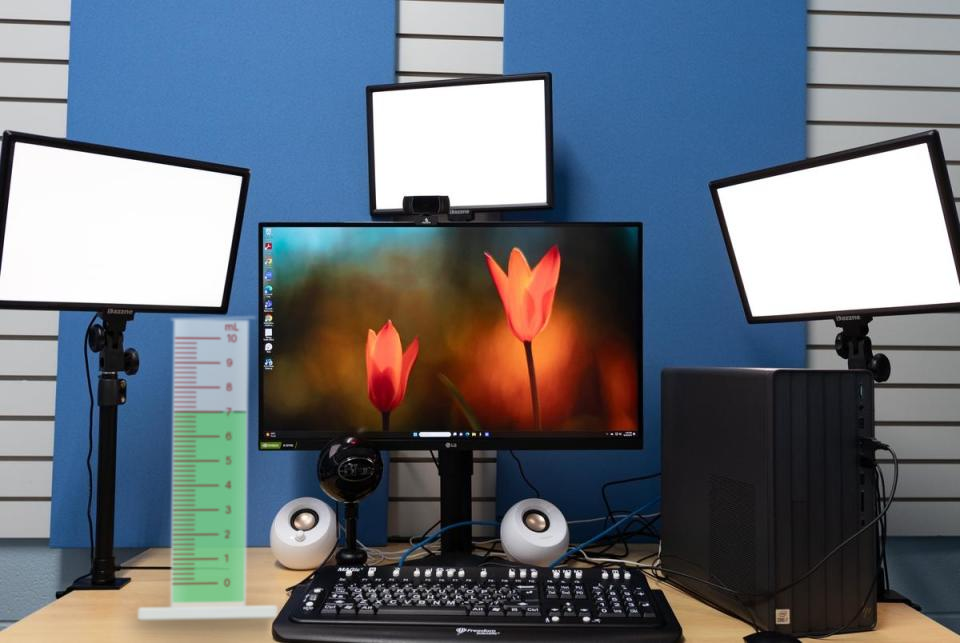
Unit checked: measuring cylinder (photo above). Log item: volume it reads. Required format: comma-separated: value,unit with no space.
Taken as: 7,mL
